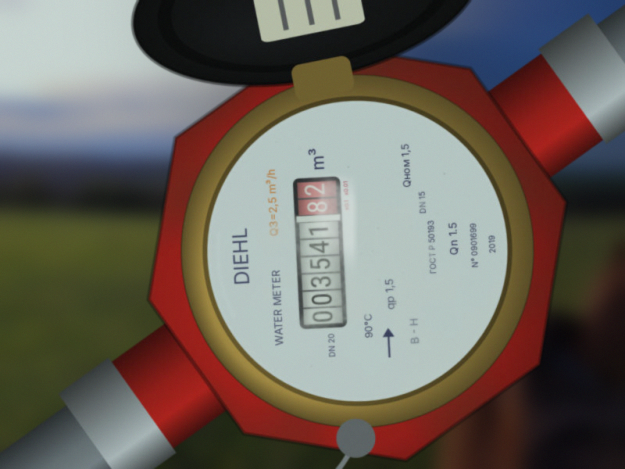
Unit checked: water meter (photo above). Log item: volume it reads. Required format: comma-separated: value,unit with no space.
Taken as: 3541.82,m³
